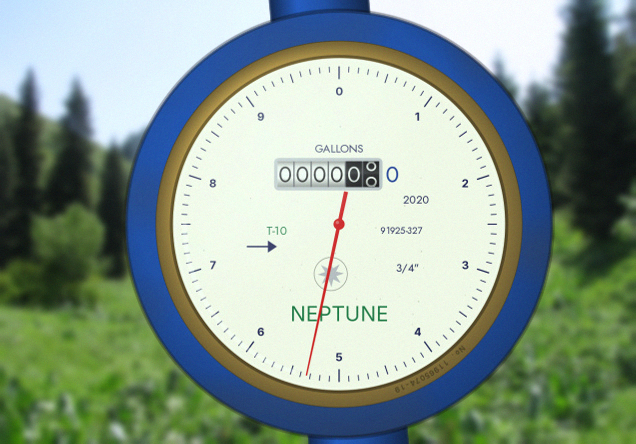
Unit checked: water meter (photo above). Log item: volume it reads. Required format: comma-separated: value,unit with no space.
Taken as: 85.3,gal
